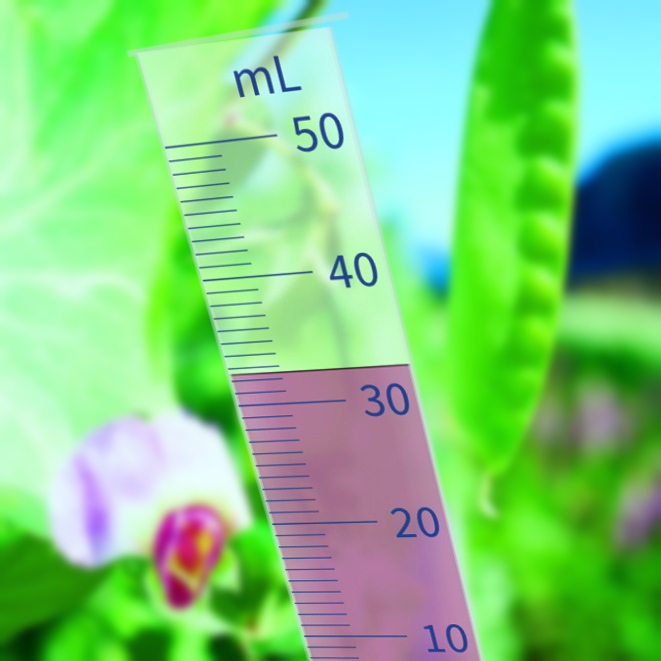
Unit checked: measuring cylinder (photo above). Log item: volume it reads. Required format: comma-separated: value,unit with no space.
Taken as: 32.5,mL
